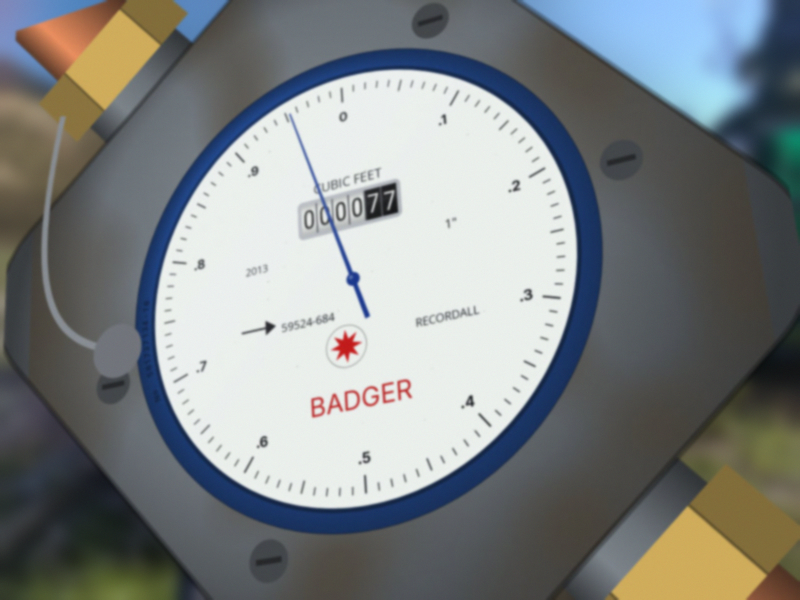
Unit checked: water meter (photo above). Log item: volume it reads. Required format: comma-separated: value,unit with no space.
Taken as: 76.95,ft³
